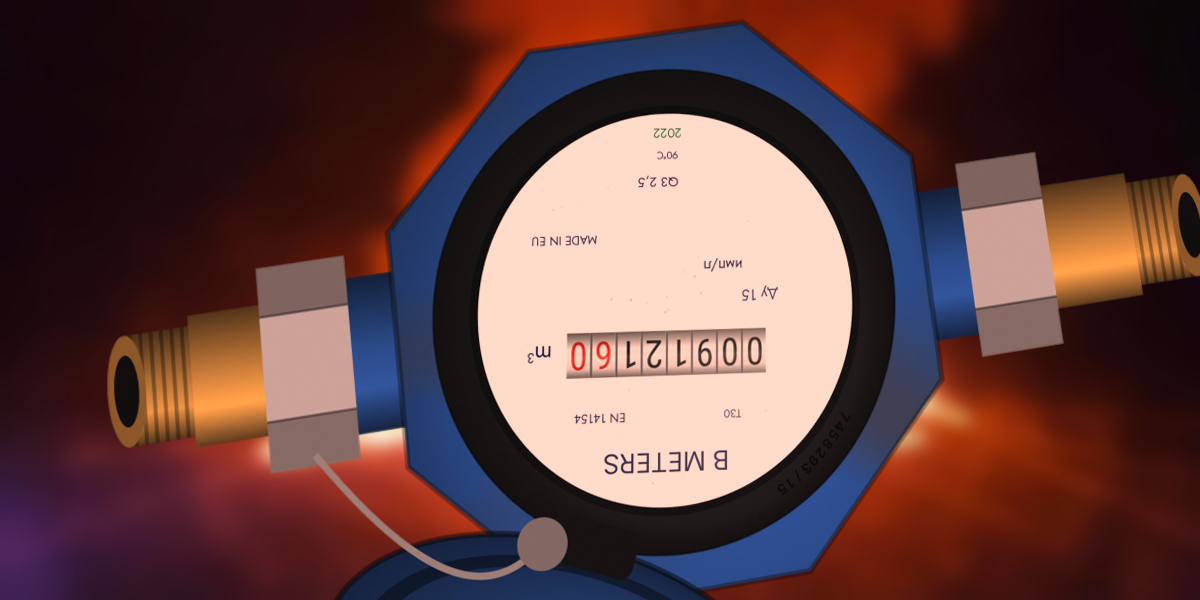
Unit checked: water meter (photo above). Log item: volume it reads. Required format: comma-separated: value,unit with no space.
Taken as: 9121.60,m³
